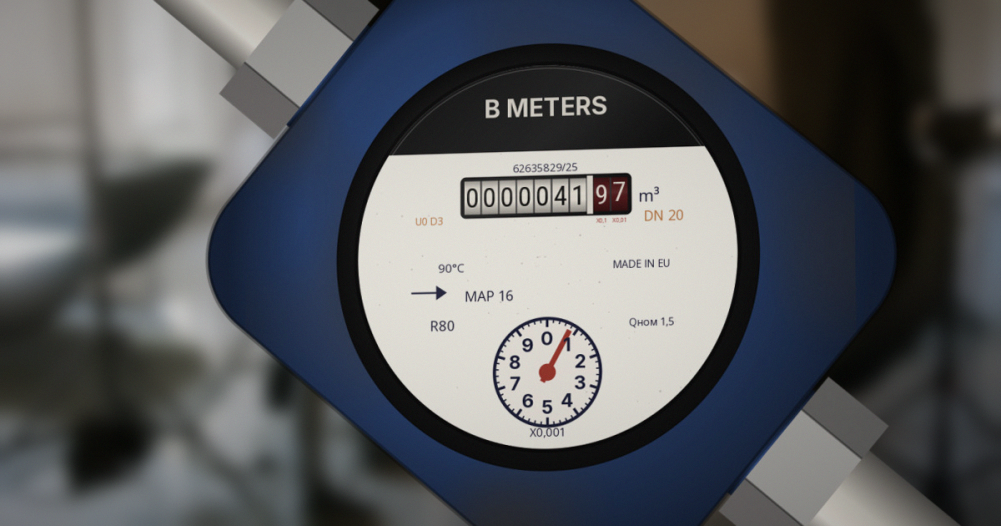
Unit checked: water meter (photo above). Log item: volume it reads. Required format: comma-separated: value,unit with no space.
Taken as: 41.970,m³
